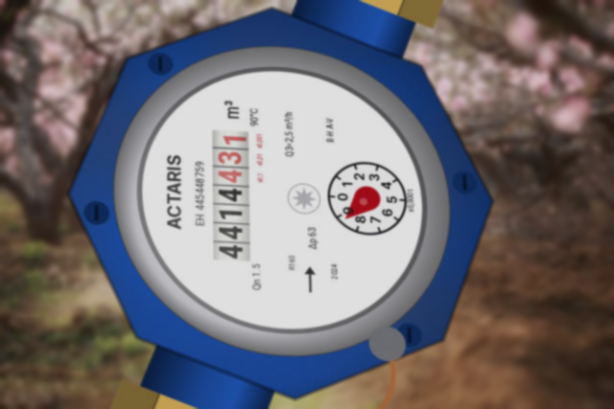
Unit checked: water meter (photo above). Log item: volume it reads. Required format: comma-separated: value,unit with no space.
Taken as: 4414.4308,m³
